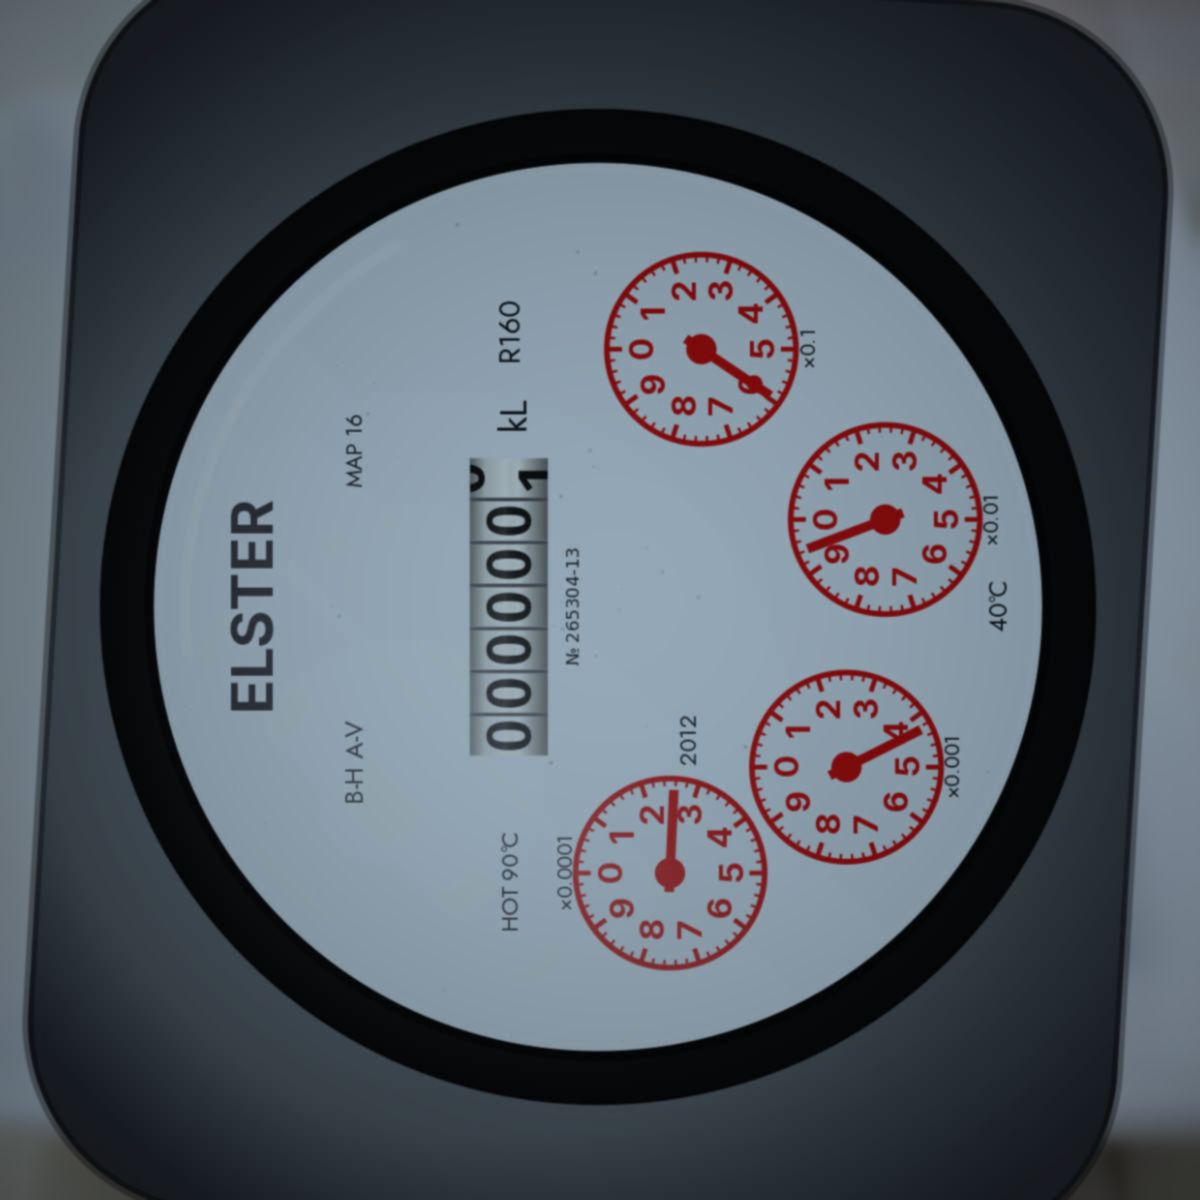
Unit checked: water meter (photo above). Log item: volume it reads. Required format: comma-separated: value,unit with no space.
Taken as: 0.5942,kL
